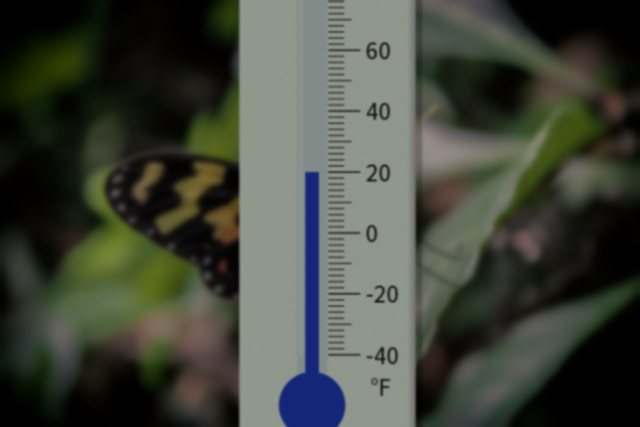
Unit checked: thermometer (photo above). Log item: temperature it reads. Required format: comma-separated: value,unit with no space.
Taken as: 20,°F
